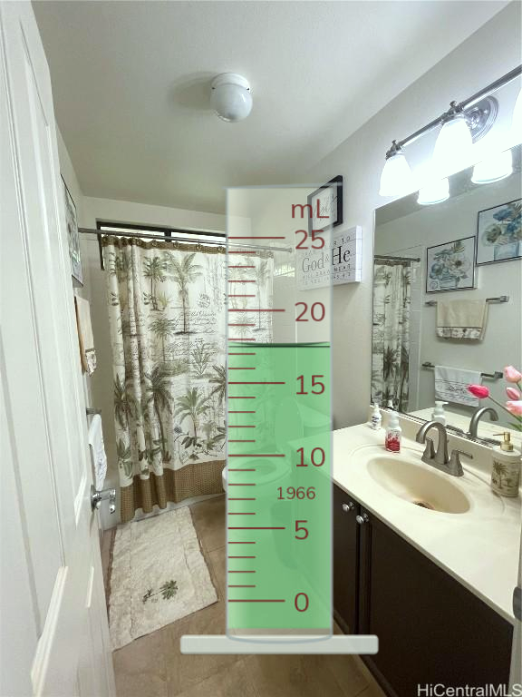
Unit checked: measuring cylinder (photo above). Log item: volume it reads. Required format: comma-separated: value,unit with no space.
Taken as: 17.5,mL
